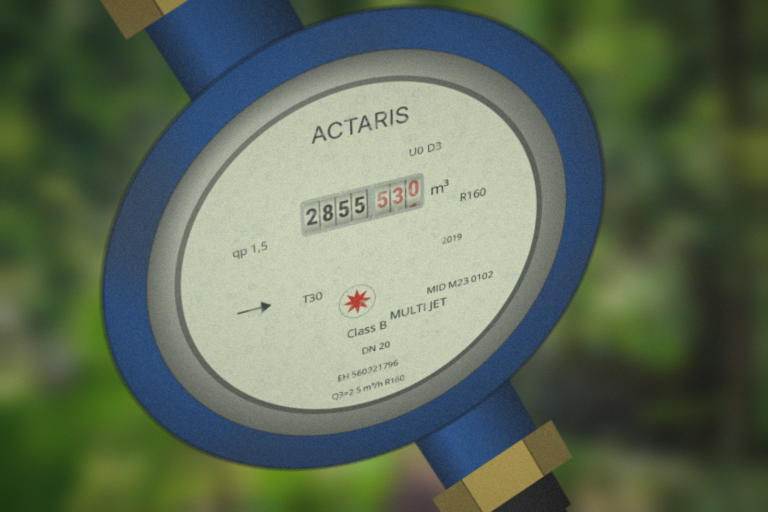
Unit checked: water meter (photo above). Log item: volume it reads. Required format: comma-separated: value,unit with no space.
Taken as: 2855.530,m³
